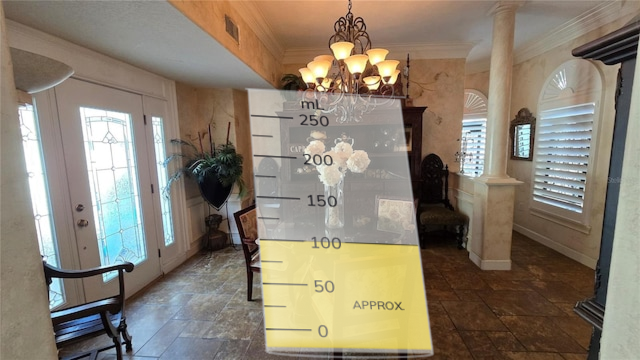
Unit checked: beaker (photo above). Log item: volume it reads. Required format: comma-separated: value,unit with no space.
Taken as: 100,mL
